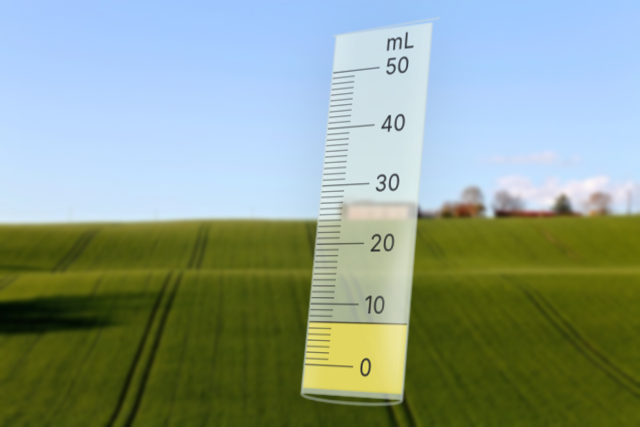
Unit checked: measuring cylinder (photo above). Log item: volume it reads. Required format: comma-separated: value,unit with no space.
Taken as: 7,mL
